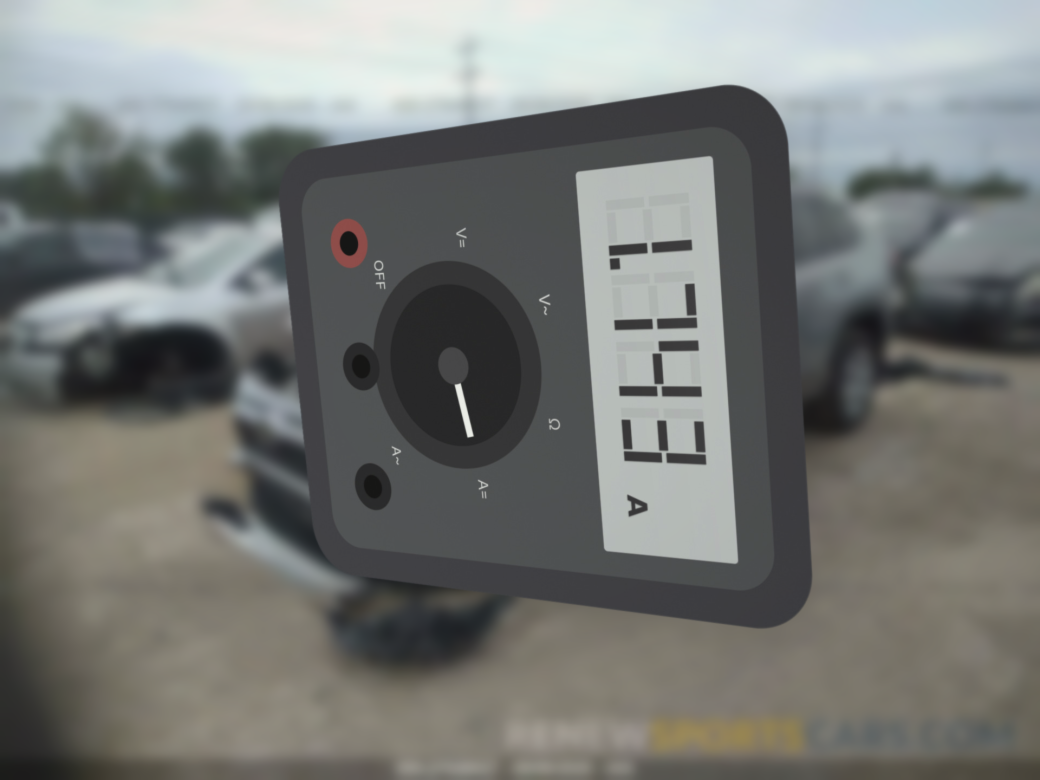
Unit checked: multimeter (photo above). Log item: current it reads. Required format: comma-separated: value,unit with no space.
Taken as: 1.743,A
